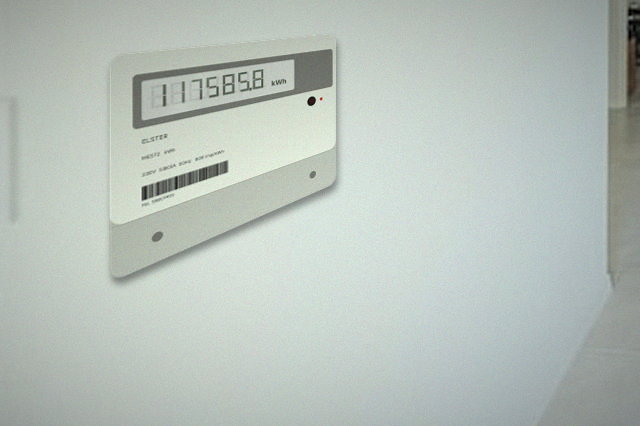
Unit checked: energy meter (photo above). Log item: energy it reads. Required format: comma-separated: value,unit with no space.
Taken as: 117585.8,kWh
